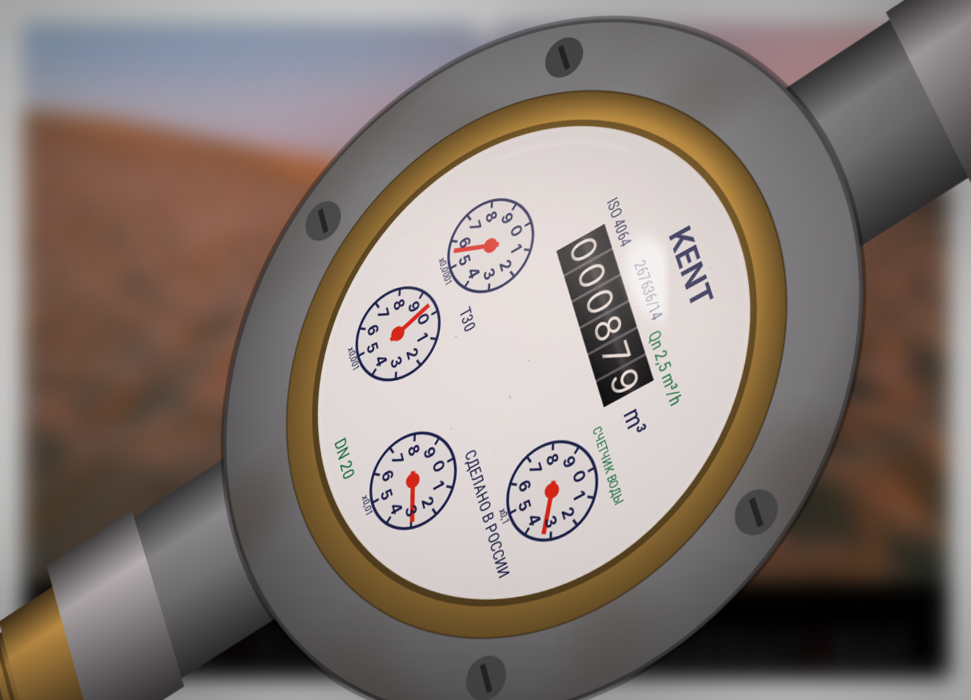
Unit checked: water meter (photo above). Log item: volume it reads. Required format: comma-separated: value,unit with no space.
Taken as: 879.3295,m³
